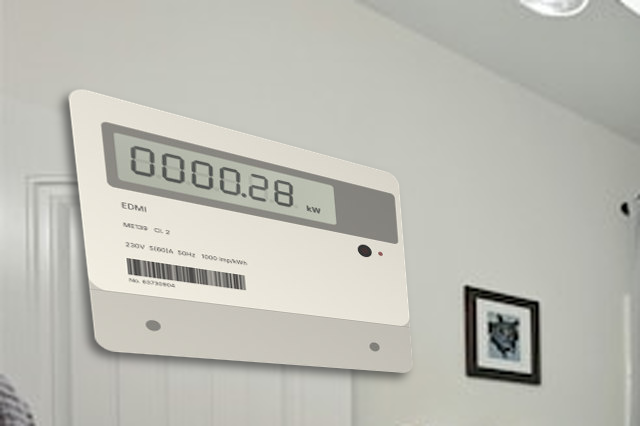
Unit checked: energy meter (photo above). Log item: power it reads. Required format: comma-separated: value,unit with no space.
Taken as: 0.28,kW
